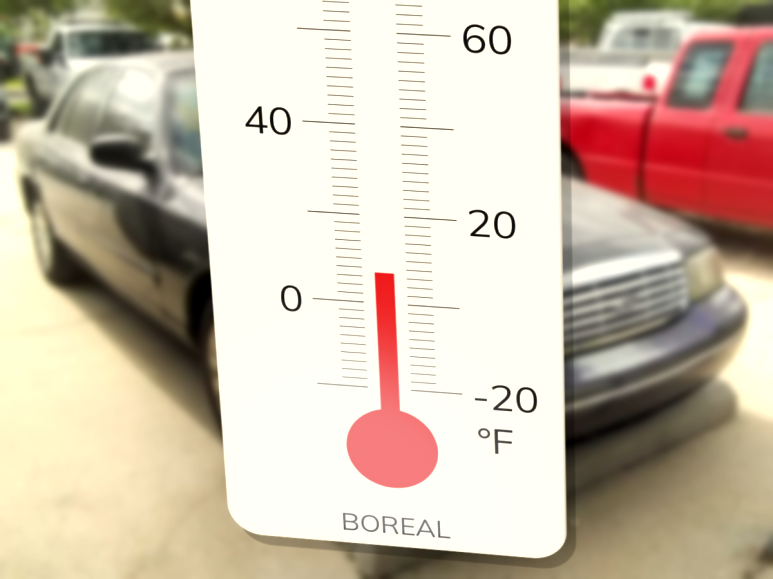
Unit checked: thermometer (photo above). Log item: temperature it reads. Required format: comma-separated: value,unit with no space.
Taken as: 7,°F
